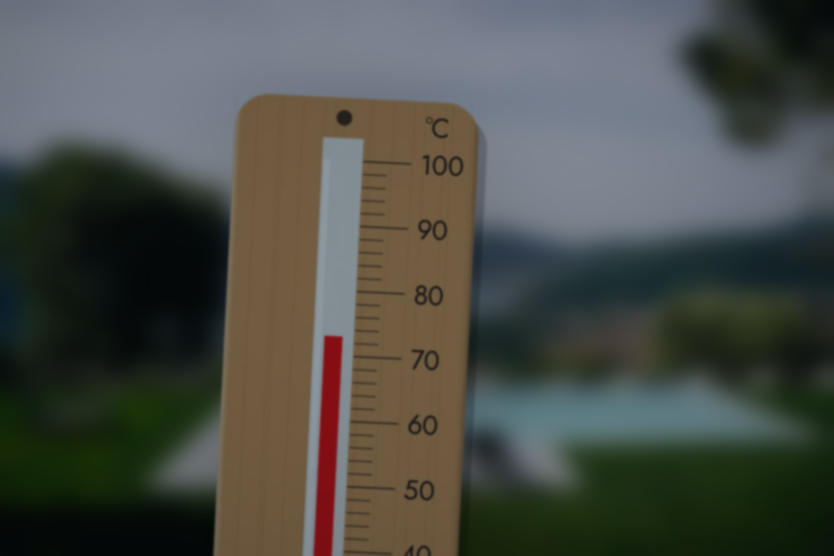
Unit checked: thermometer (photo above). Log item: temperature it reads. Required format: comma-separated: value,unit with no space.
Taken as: 73,°C
